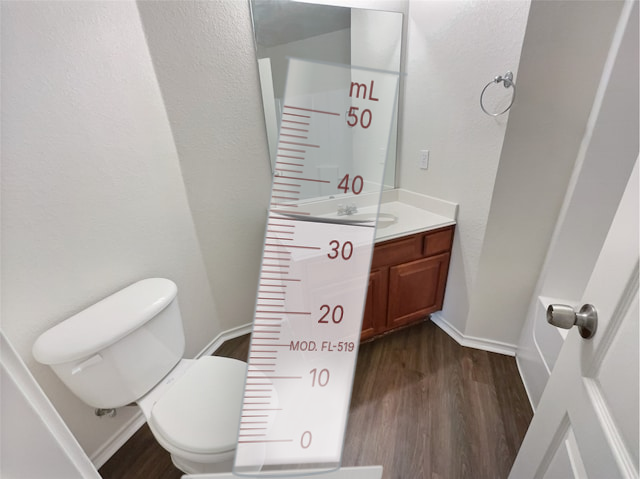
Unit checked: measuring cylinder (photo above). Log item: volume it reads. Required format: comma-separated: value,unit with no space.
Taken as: 34,mL
